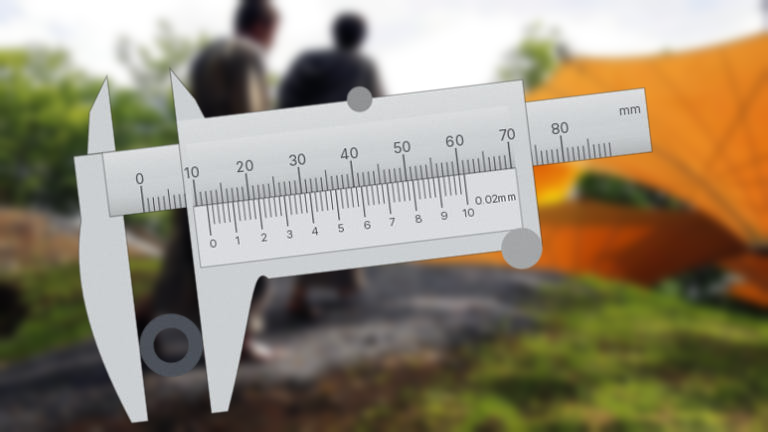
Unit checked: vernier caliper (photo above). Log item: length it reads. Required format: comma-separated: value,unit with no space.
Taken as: 12.0,mm
